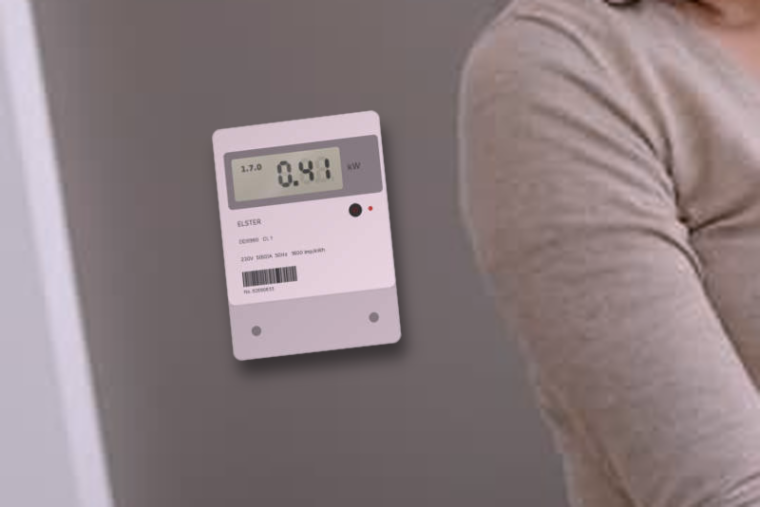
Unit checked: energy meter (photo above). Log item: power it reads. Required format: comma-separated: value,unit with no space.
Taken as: 0.41,kW
